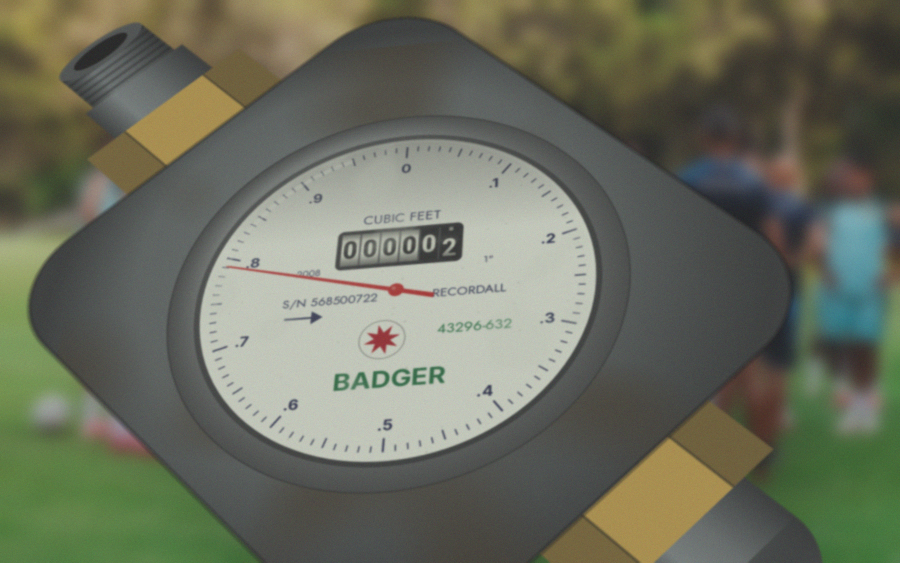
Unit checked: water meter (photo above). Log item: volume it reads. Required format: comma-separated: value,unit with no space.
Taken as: 1.79,ft³
